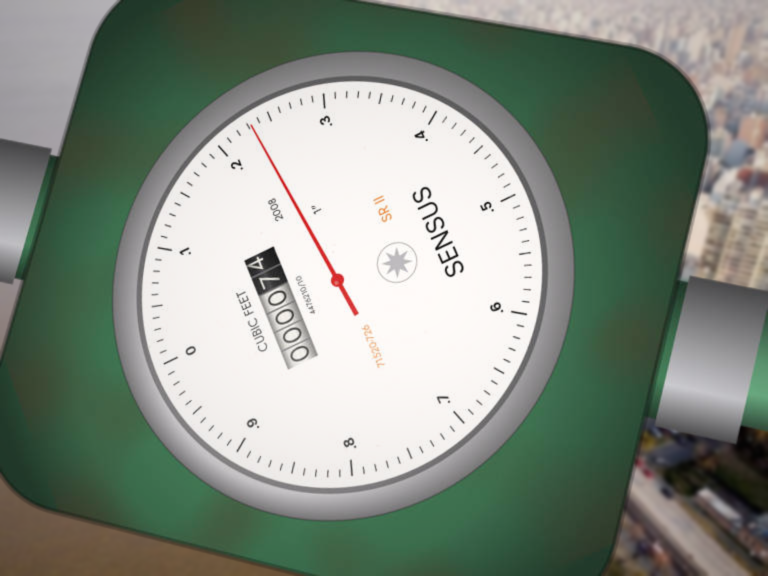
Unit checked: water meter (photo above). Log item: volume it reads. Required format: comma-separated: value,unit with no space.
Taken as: 74.23,ft³
